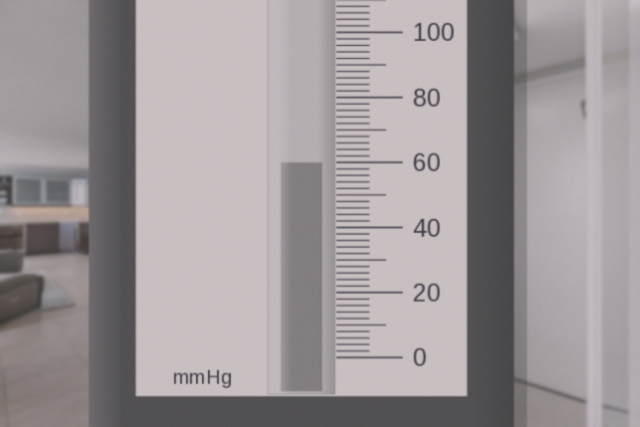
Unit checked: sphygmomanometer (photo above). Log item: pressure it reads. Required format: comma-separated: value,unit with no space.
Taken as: 60,mmHg
